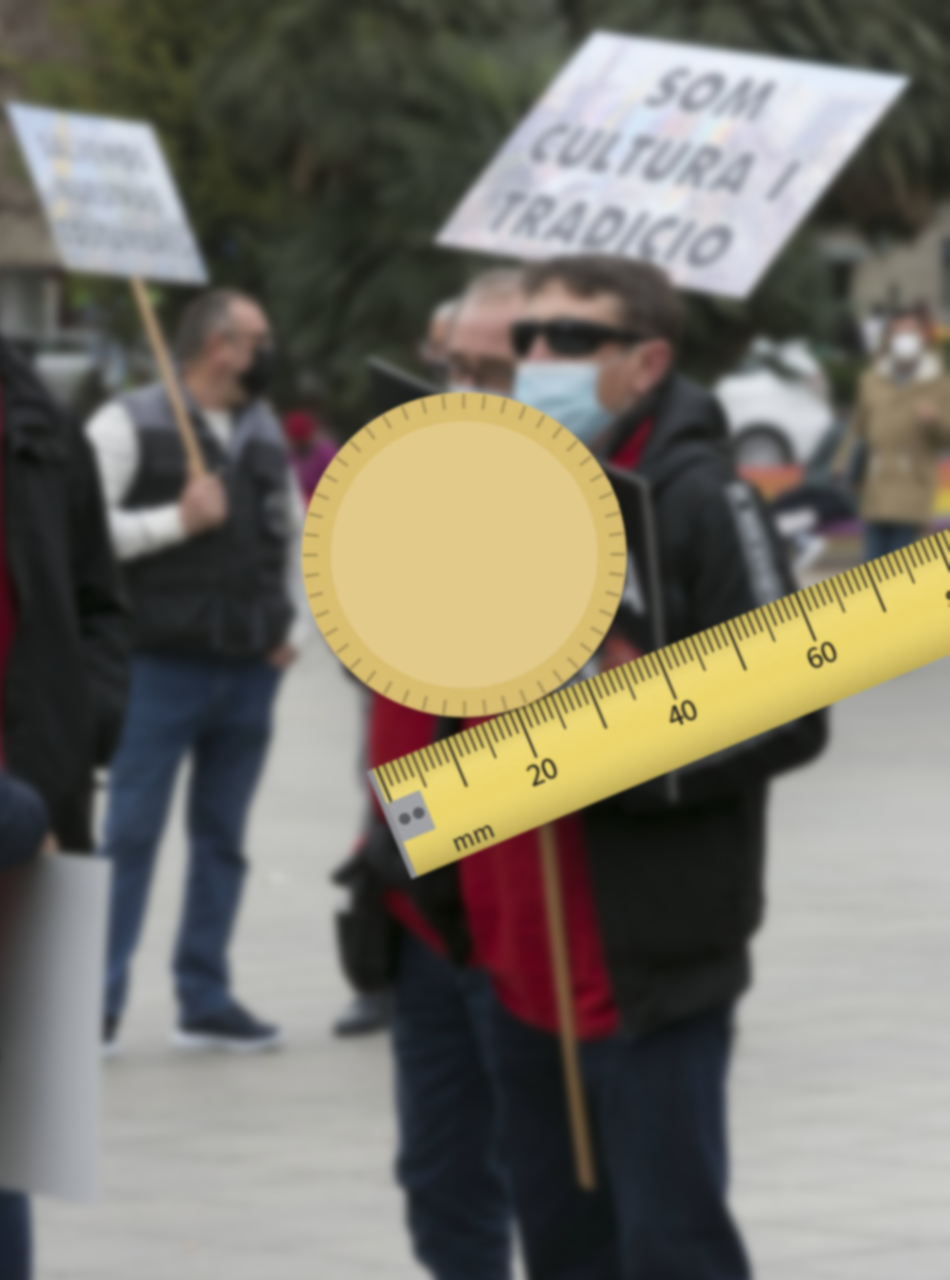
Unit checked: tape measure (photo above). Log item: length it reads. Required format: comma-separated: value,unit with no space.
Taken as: 43,mm
